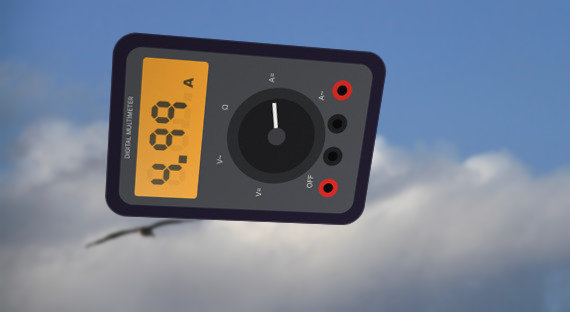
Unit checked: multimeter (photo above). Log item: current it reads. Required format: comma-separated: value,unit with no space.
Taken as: 4.99,A
